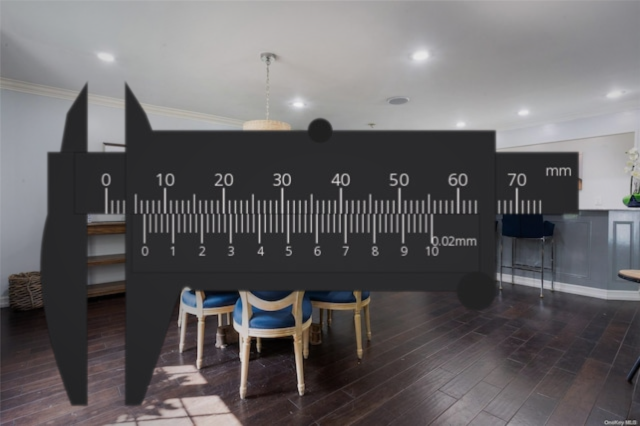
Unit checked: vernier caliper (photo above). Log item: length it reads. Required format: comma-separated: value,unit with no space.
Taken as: 6.5,mm
